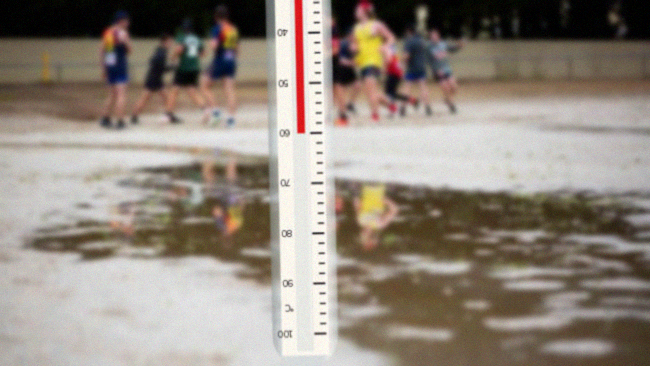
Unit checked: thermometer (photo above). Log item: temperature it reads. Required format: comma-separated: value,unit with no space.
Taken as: 60,°C
